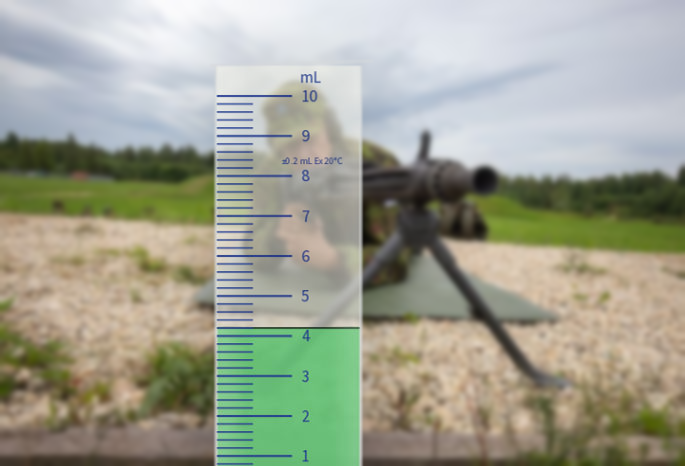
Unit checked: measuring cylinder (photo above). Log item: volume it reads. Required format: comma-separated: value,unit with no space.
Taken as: 4.2,mL
